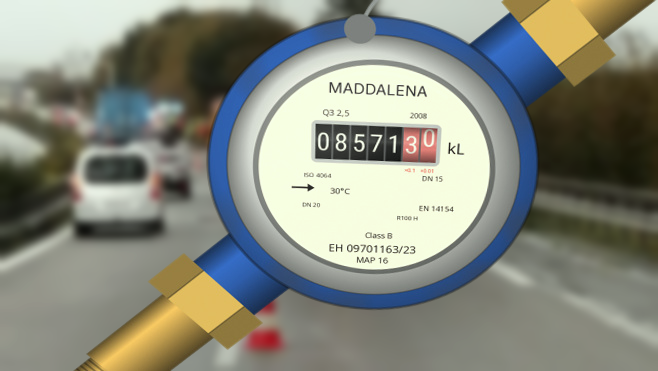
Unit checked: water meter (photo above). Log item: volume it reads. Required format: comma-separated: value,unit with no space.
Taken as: 8571.30,kL
